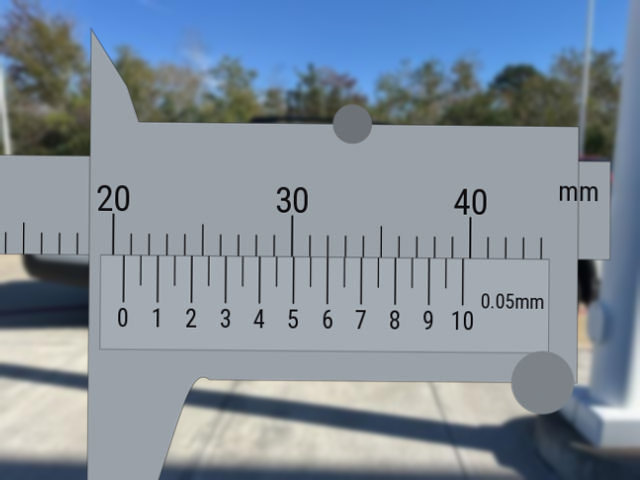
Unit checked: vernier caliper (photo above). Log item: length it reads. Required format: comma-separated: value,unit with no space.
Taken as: 20.6,mm
